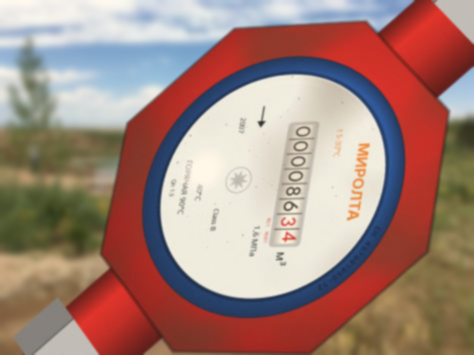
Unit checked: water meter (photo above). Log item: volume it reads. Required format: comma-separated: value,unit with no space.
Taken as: 86.34,m³
